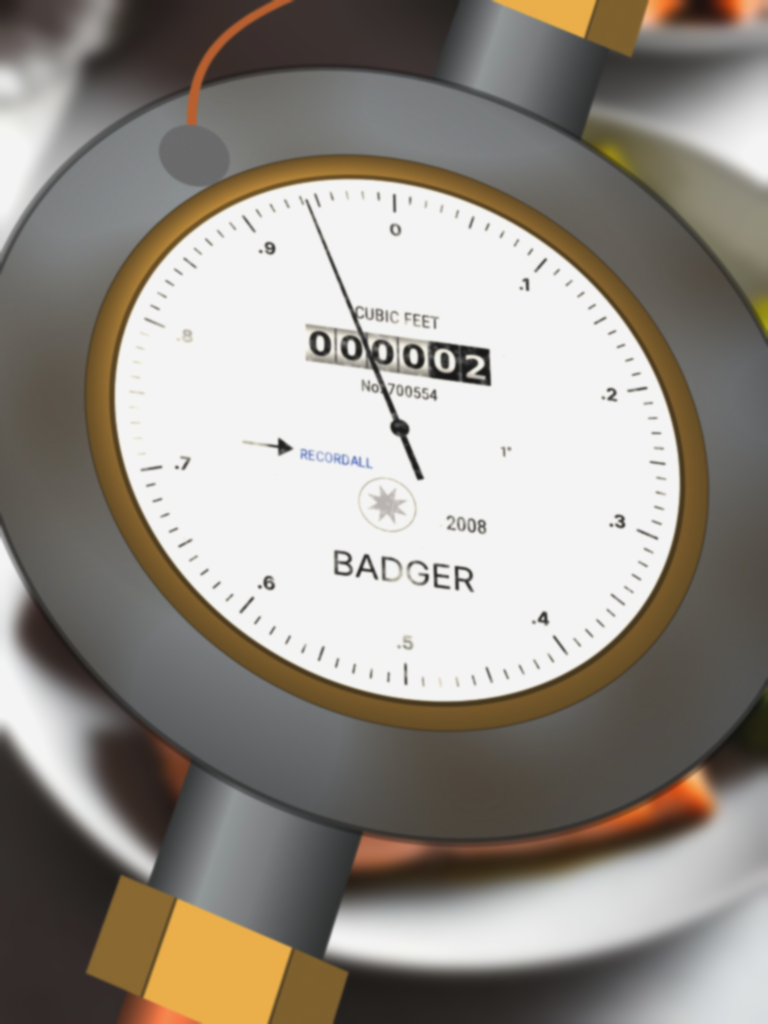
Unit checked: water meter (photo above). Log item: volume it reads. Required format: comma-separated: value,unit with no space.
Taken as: 1.94,ft³
